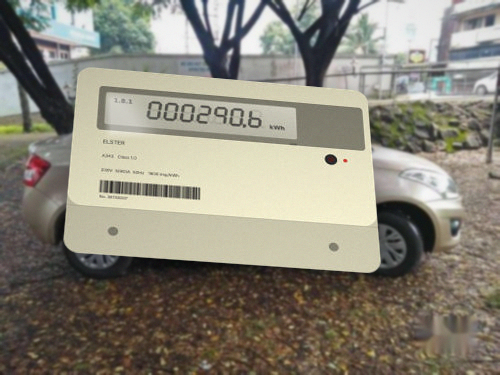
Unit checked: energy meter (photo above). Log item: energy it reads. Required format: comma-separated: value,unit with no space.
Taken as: 290.6,kWh
